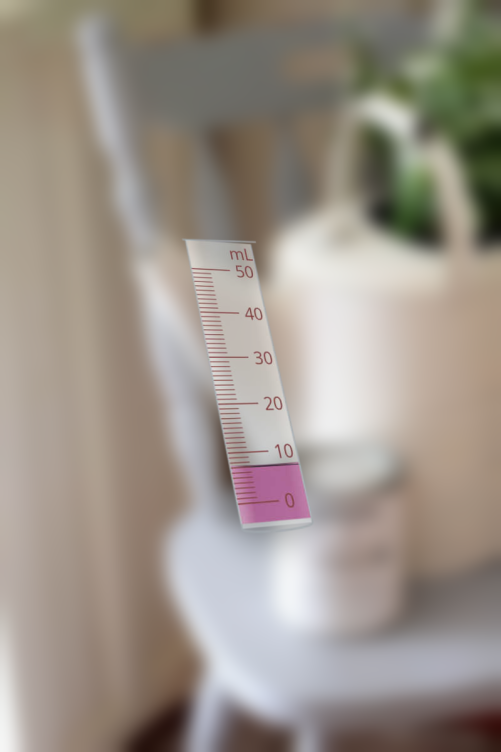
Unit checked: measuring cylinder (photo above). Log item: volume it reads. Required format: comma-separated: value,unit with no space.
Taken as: 7,mL
